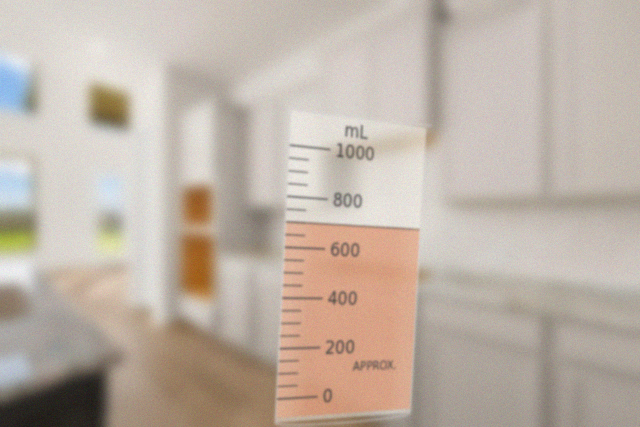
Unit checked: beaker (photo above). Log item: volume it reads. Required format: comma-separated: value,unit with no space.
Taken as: 700,mL
